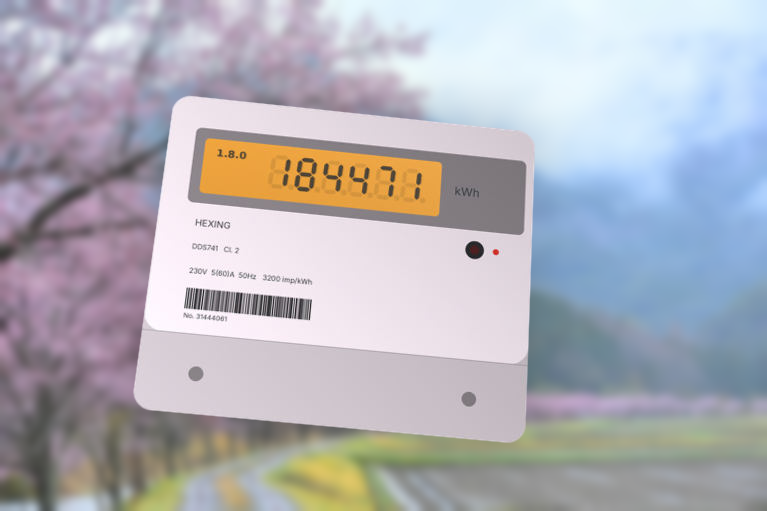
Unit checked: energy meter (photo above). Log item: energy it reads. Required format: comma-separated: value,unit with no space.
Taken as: 184471,kWh
